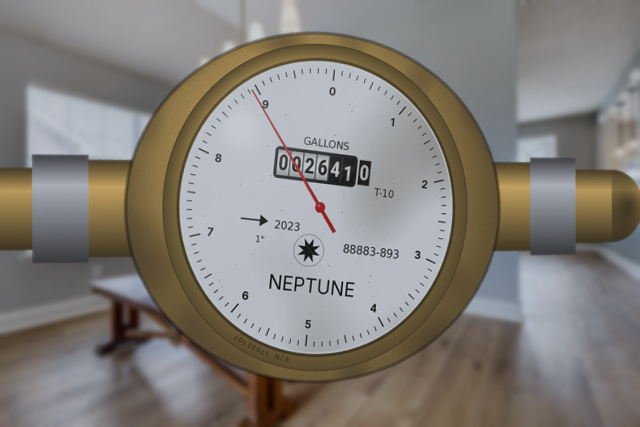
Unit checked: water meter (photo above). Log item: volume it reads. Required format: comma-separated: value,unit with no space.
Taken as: 26408.9,gal
